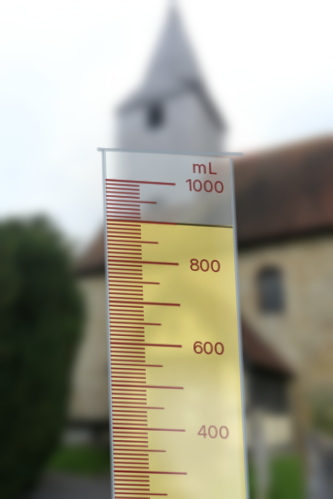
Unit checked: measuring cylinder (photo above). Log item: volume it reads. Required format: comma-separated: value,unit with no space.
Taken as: 900,mL
